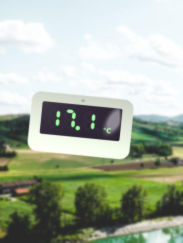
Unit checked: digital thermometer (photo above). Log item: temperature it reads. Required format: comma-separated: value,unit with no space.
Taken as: 17.1,°C
